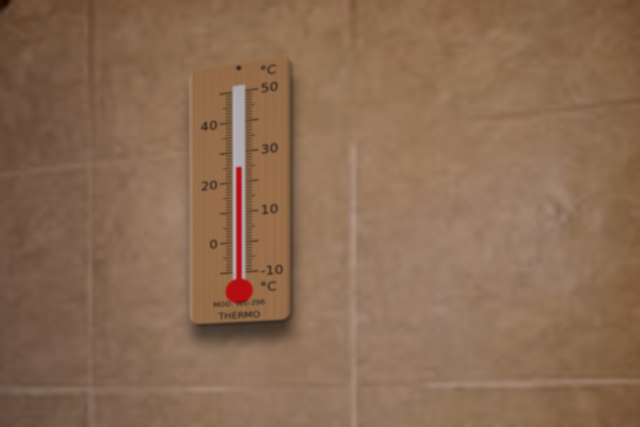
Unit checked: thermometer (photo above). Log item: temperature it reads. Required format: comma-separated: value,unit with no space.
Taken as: 25,°C
